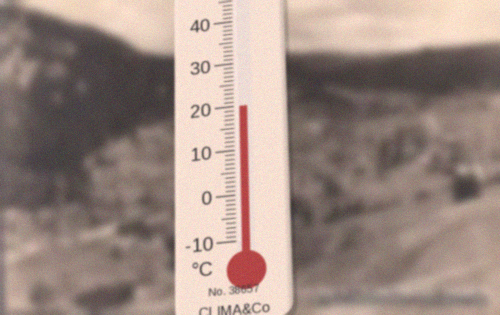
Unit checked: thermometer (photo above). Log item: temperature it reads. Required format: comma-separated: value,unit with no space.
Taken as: 20,°C
